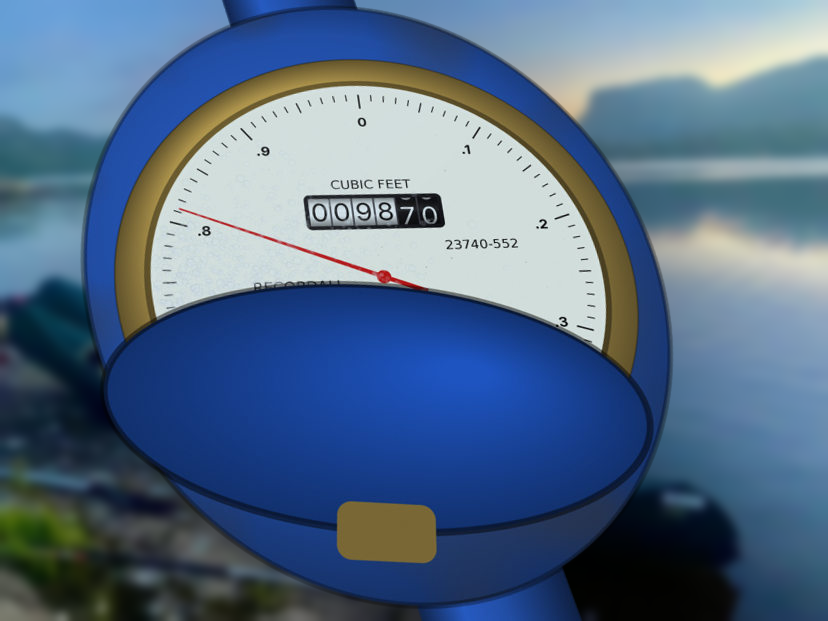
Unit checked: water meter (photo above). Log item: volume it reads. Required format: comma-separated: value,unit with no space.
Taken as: 9869.81,ft³
